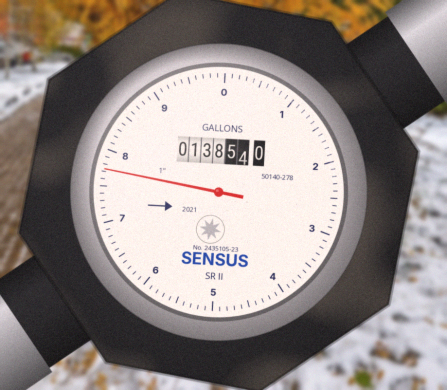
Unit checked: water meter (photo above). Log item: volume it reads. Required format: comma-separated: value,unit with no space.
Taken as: 138537.7,gal
